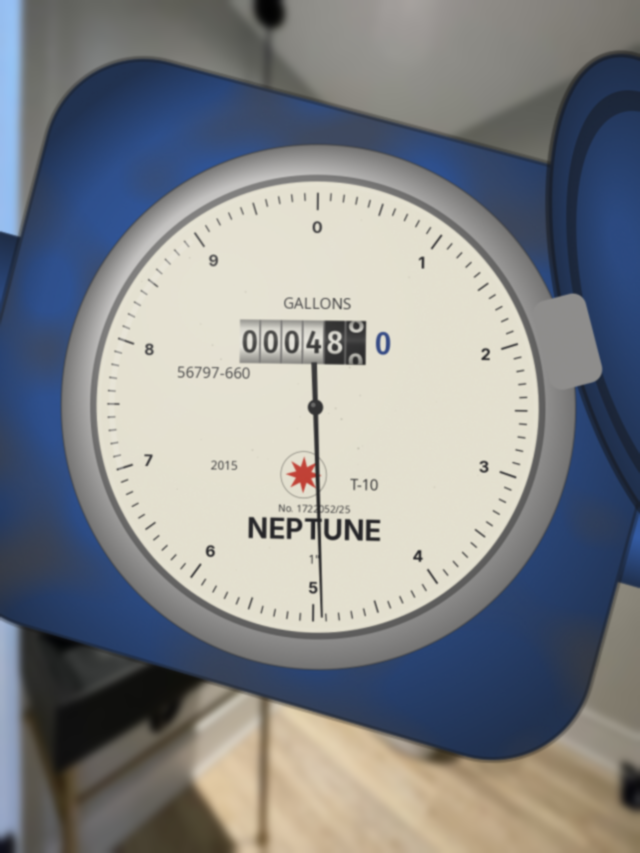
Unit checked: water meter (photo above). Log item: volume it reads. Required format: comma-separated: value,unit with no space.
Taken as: 4884.9,gal
